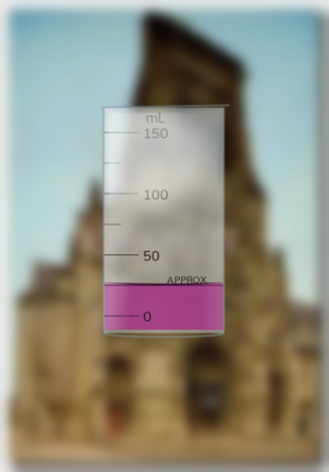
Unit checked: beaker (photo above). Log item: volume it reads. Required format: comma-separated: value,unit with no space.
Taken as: 25,mL
